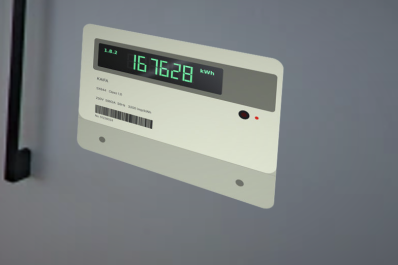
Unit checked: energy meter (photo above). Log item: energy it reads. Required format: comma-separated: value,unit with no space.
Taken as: 167628,kWh
